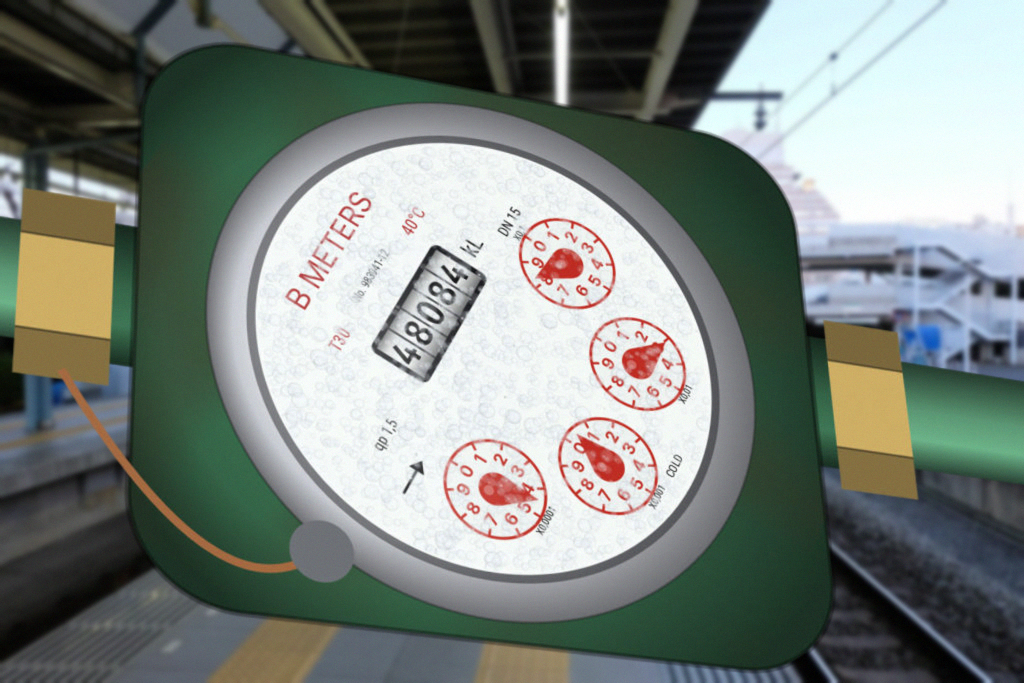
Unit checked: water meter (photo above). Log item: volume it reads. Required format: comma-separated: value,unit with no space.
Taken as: 48084.8304,kL
